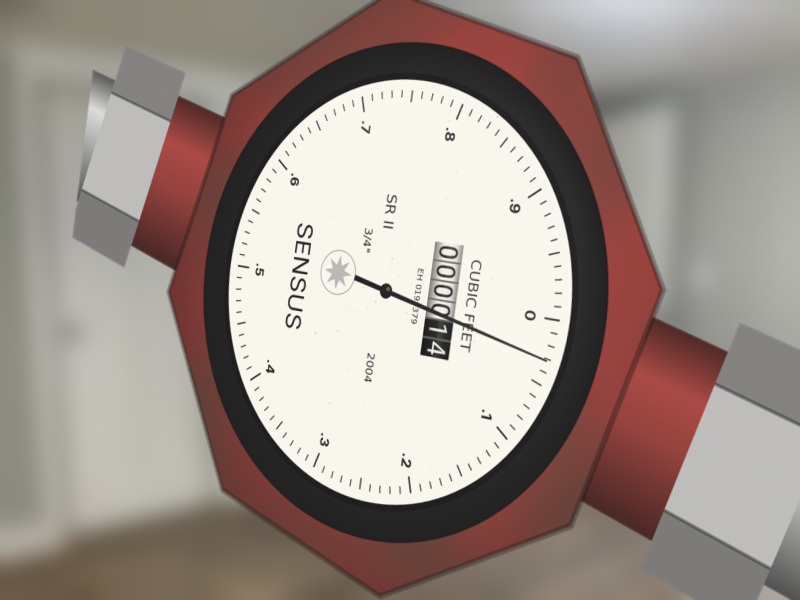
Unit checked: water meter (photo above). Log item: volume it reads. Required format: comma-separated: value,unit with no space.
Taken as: 14.03,ft³
